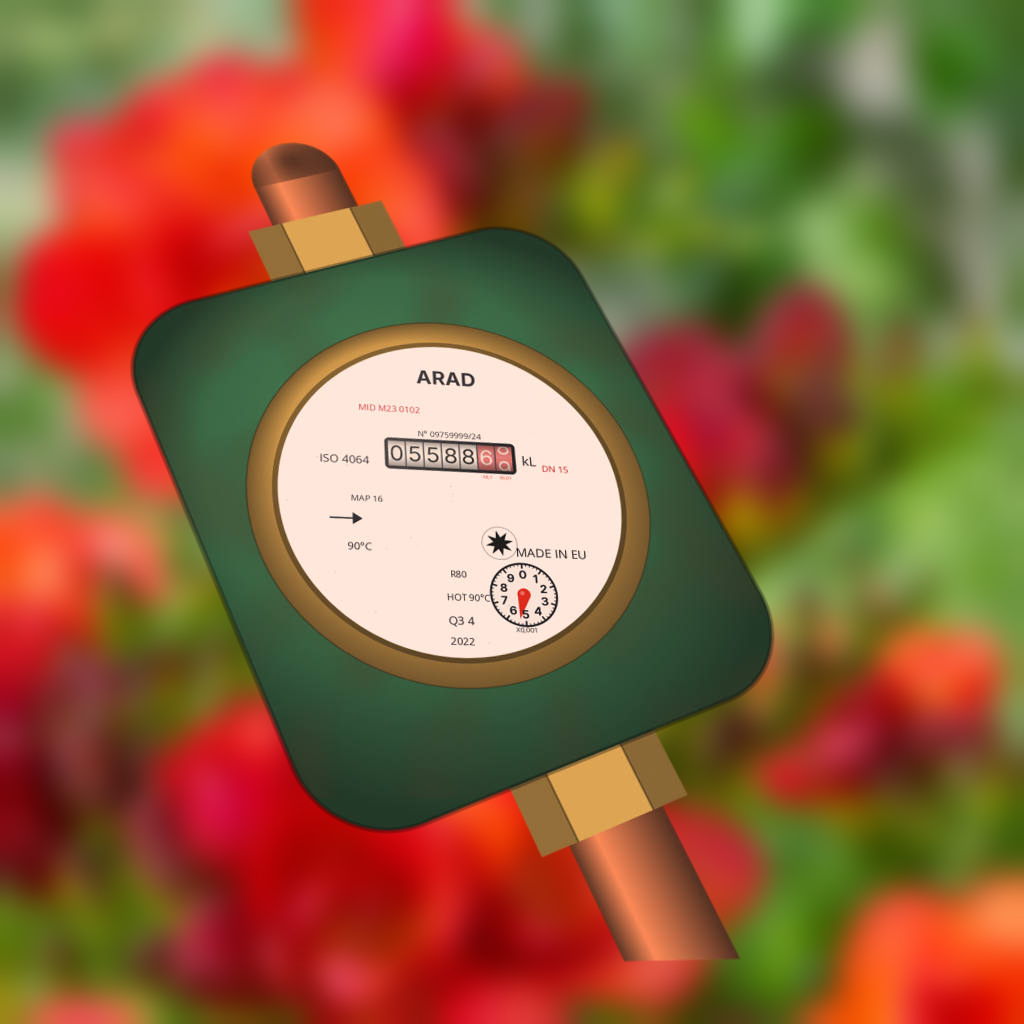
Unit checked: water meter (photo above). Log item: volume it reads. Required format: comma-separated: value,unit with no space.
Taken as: 5588.685,kL
